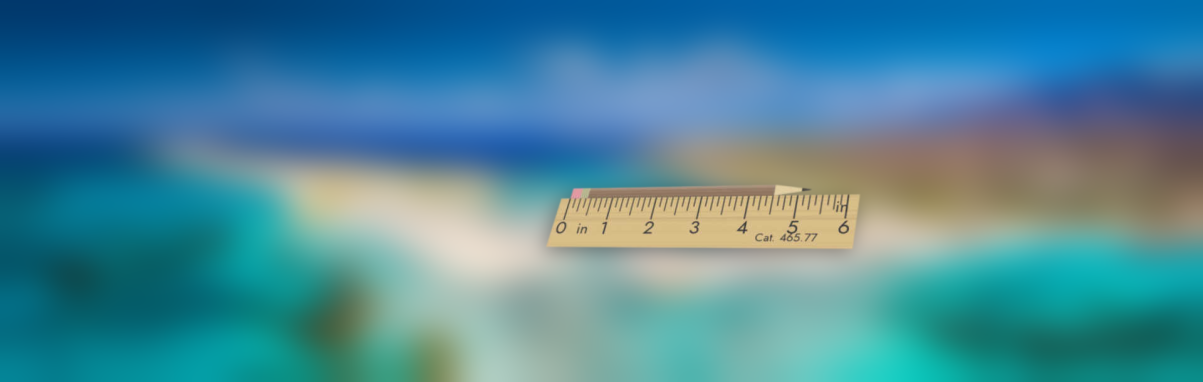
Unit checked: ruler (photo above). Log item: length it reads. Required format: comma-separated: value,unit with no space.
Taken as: 5.25,in
